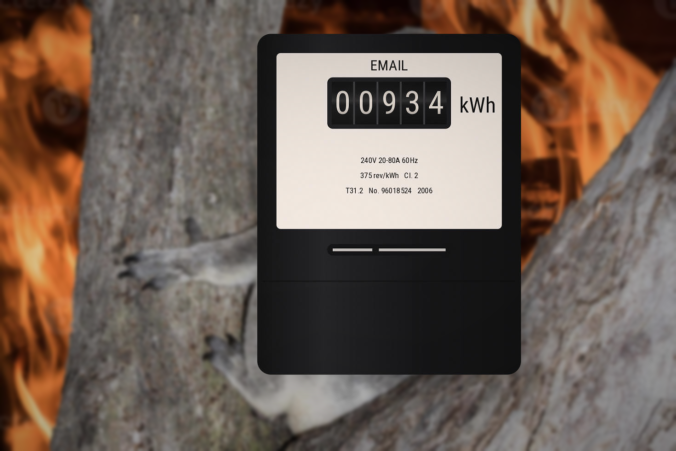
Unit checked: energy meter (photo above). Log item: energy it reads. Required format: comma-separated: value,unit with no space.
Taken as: 934,kWh
